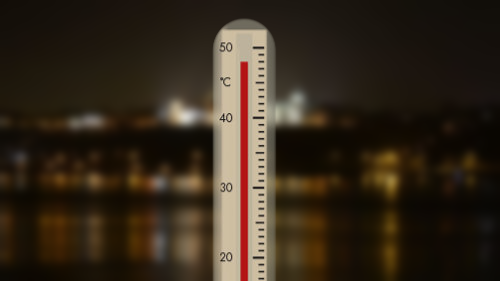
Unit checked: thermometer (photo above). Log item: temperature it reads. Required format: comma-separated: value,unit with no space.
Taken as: 48,°C
